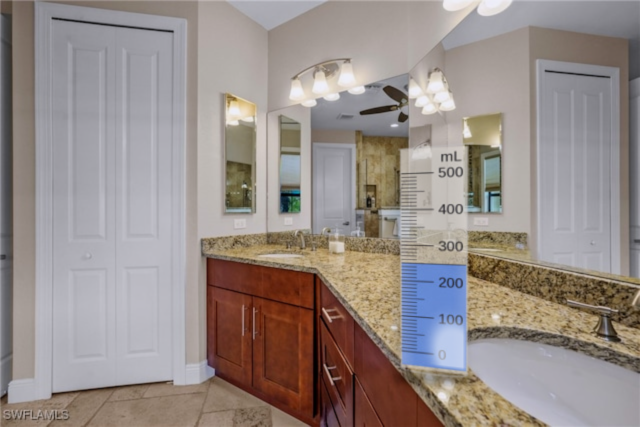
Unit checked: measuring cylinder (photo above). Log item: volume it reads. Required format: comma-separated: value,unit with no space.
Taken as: 250,mL
